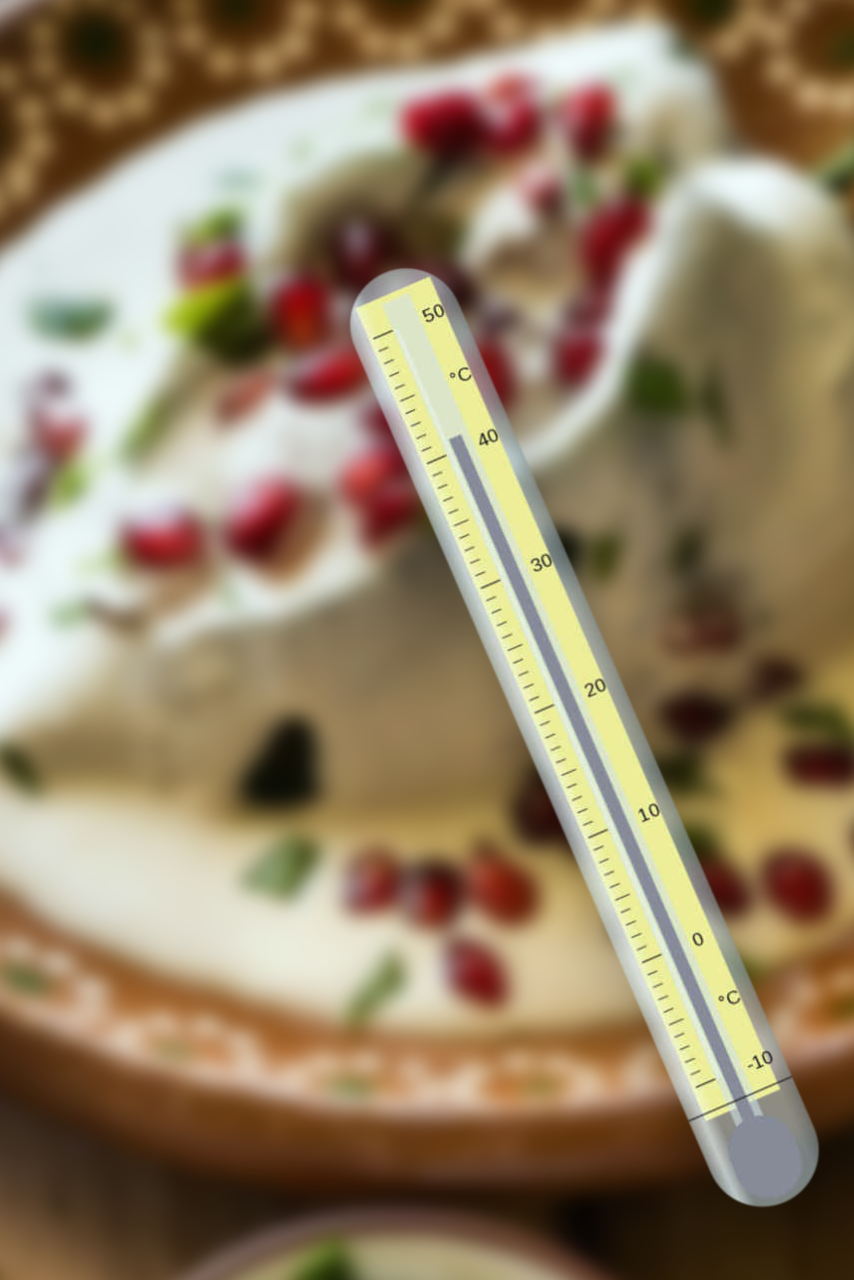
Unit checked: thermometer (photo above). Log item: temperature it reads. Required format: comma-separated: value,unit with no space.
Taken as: 41,°C
